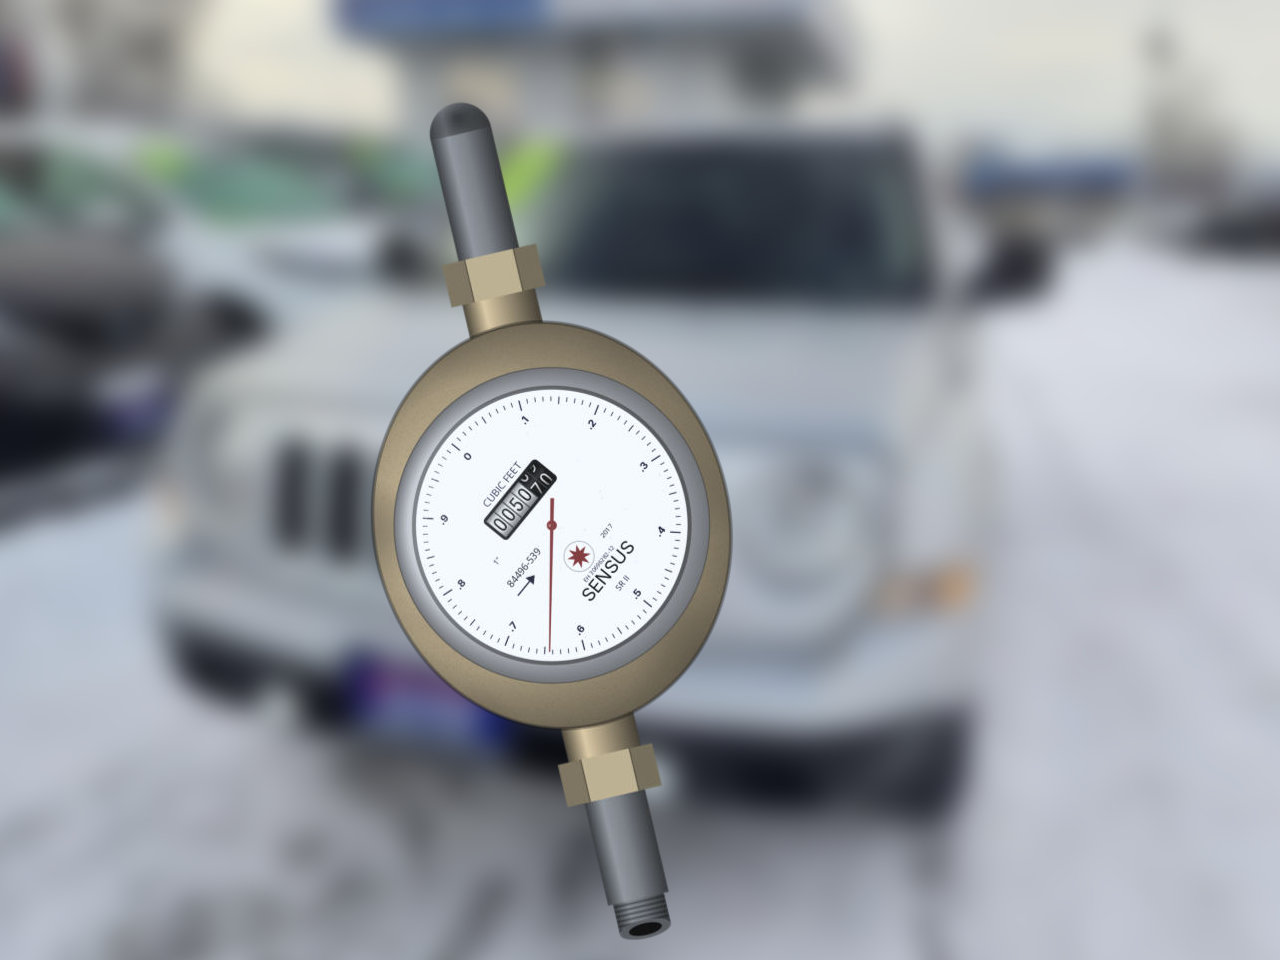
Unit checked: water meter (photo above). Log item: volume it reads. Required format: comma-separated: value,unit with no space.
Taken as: 5069.64,ft³
